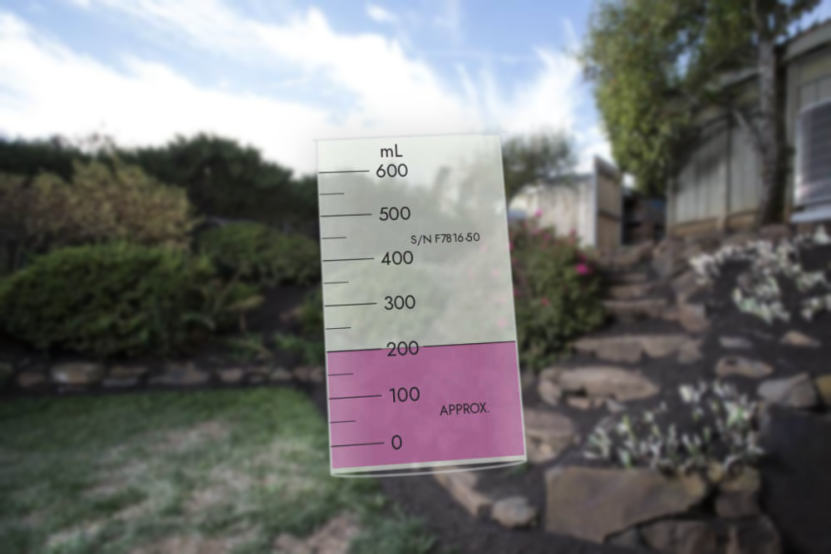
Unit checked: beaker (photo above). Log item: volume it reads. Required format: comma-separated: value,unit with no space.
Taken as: 200,mL
